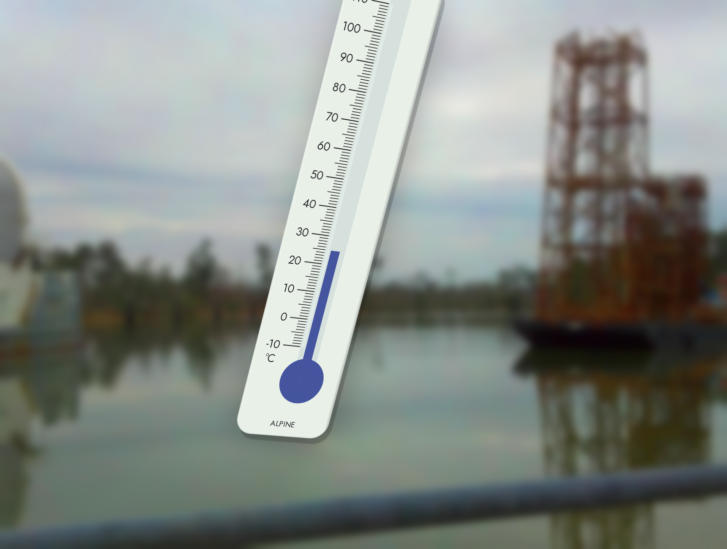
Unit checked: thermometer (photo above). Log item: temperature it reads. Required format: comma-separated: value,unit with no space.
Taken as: 25,°C
